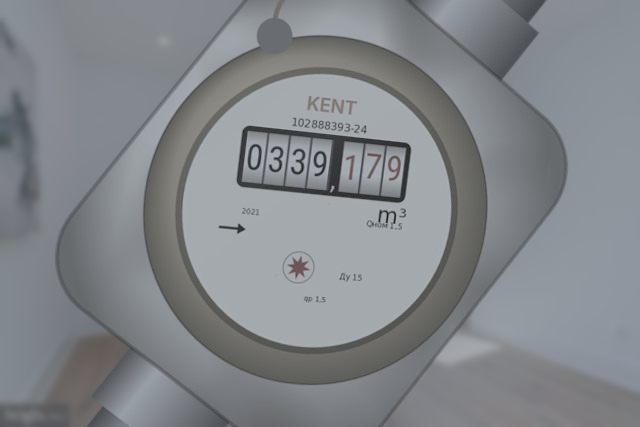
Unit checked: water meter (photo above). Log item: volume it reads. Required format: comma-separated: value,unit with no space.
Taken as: 339.179,m³
